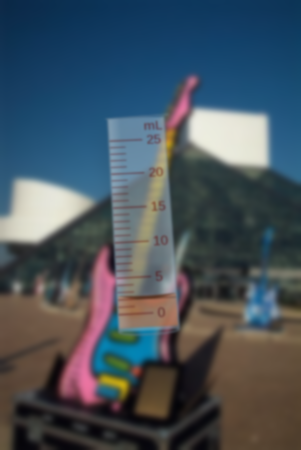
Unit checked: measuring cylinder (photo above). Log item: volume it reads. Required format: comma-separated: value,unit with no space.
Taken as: 2,mL
